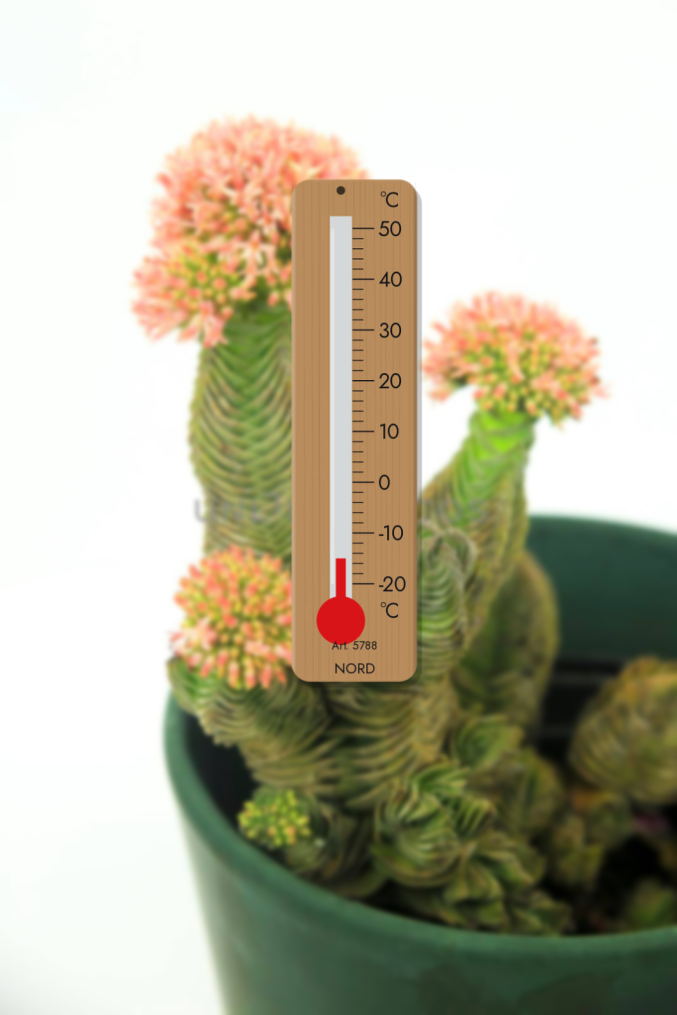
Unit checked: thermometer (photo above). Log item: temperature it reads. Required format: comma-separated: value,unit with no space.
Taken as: -15,°C
